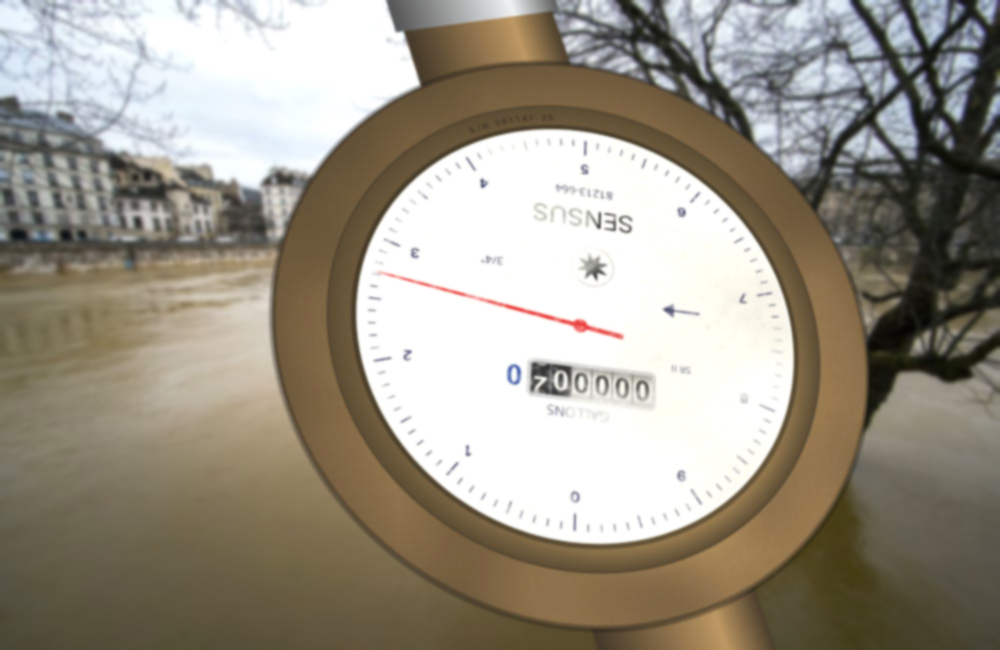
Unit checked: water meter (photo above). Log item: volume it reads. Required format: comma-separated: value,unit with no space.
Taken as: 22.7,gal
